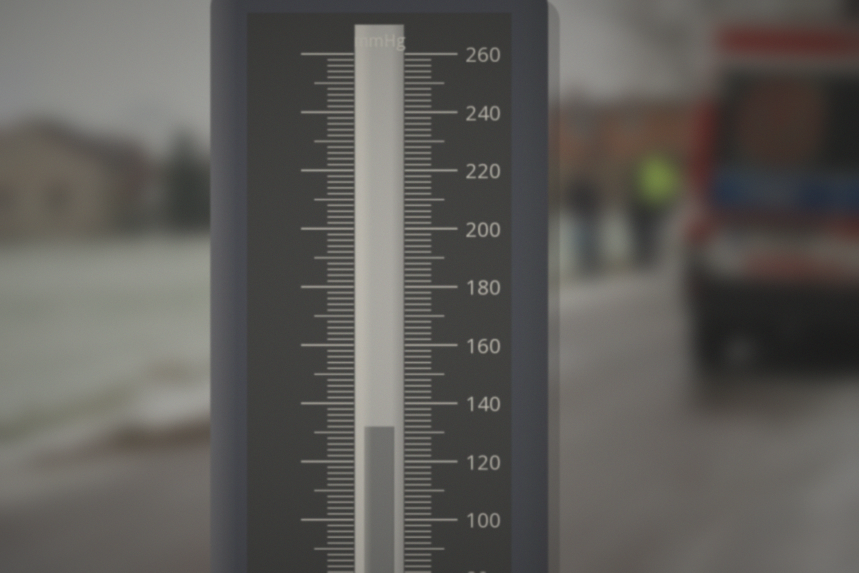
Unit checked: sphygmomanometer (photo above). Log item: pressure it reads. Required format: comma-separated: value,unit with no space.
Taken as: 132,mmHg
